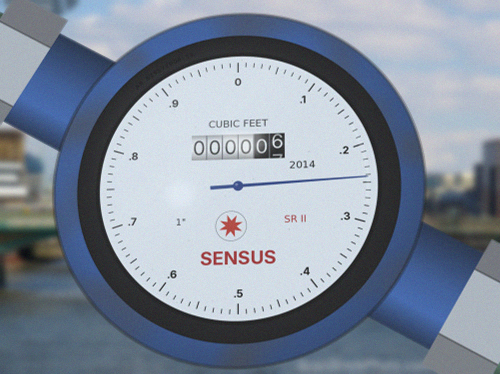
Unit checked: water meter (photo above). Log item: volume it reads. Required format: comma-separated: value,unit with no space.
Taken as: 6.24,ft³
